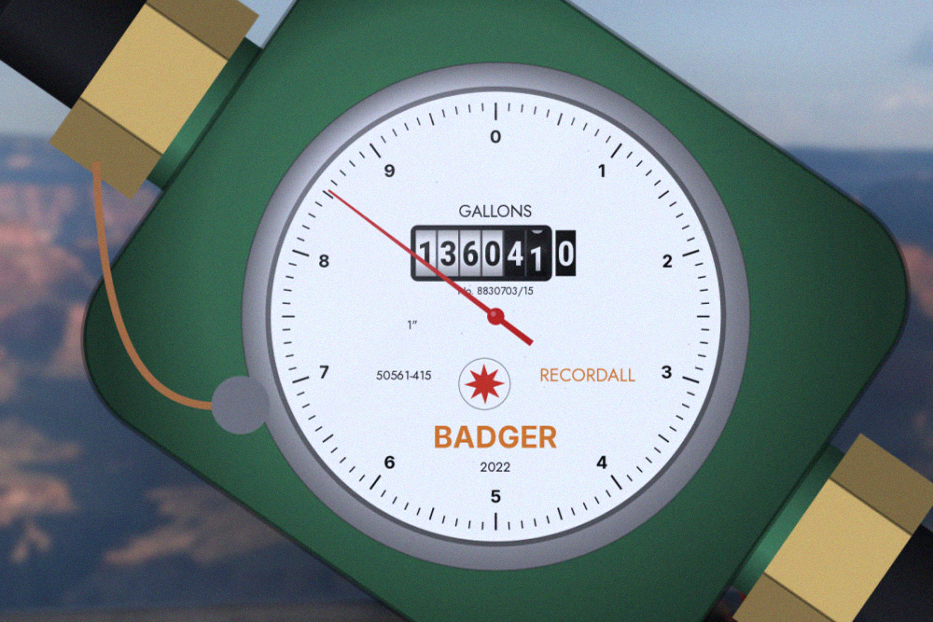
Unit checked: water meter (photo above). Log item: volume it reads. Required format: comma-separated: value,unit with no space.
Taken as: 1360408.5,gal
